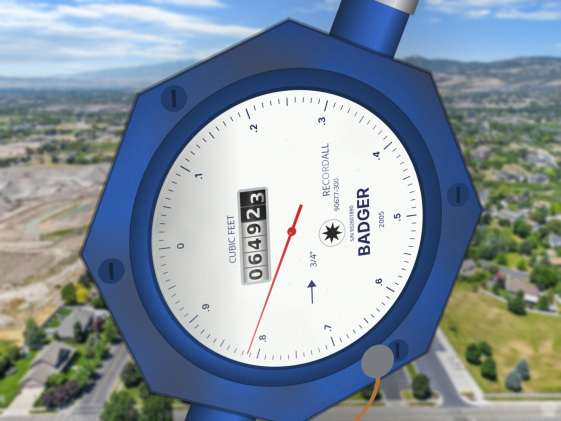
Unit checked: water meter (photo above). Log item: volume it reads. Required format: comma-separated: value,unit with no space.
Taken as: 64922.81,ft³
